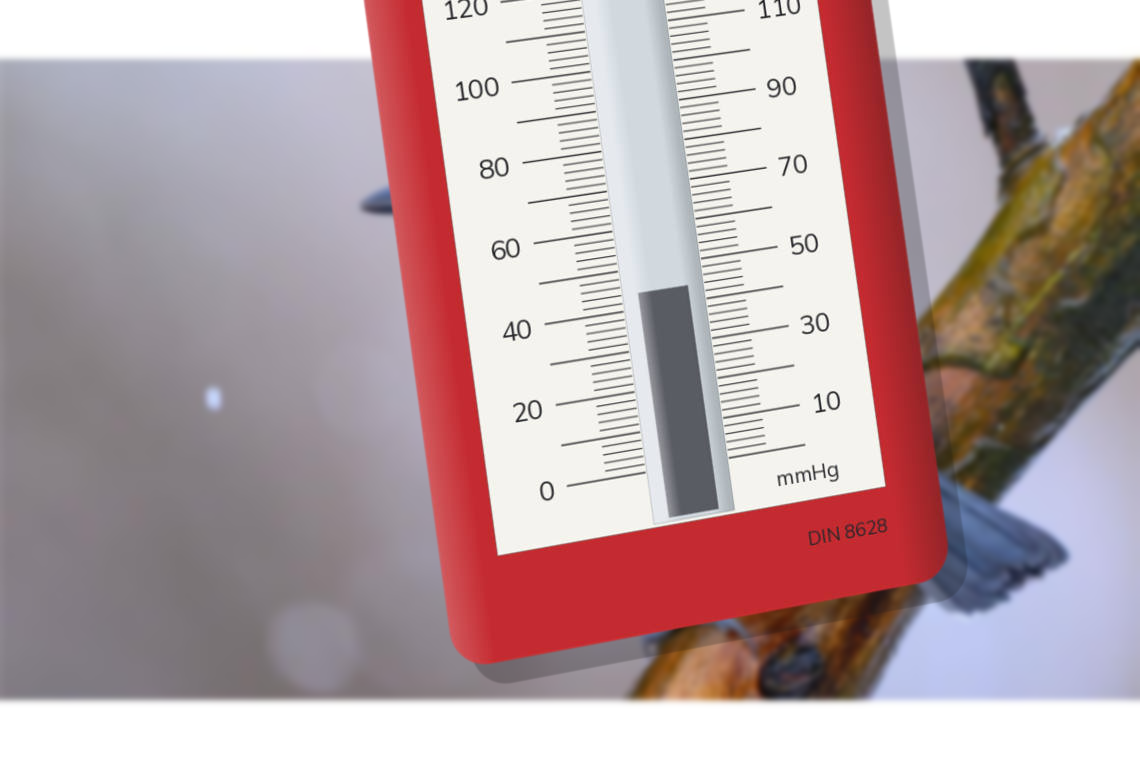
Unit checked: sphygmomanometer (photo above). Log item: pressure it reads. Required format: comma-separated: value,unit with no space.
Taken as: 44,mmHg
